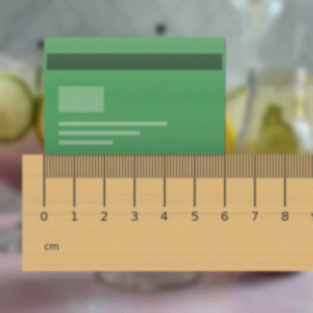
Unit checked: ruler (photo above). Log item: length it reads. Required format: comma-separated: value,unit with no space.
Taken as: 6,cm
